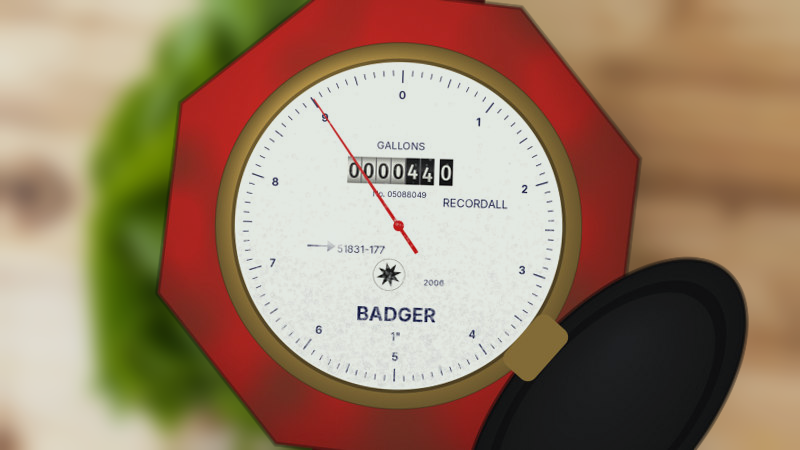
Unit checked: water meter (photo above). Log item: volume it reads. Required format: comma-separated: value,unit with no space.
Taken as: 439.0,gal
